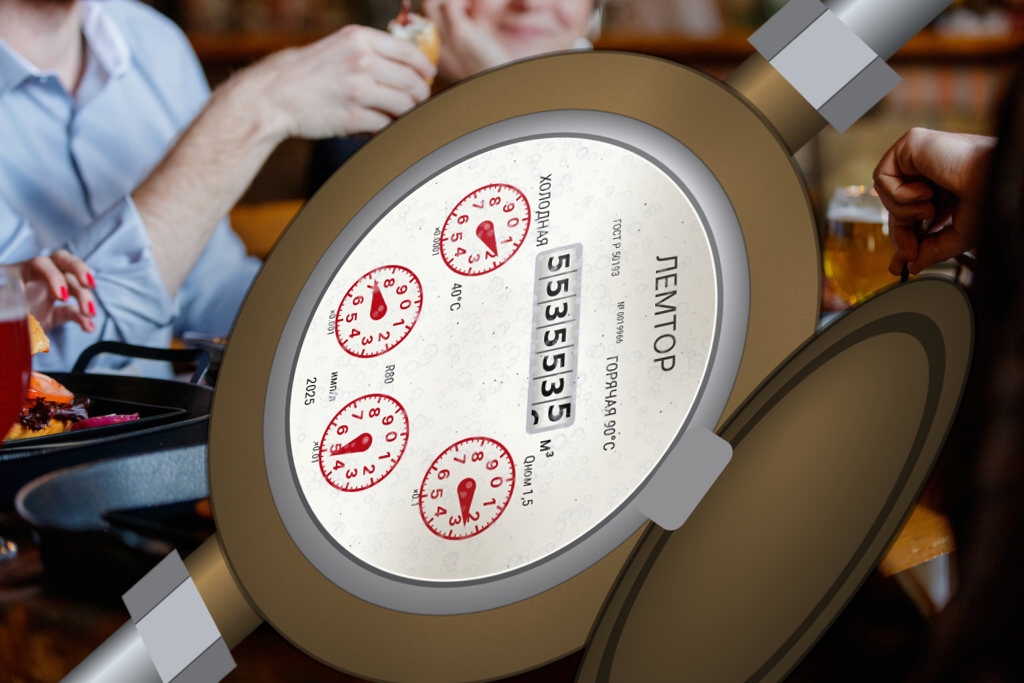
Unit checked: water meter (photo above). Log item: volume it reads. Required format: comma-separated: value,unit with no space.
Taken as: 5535535.2471,m³
